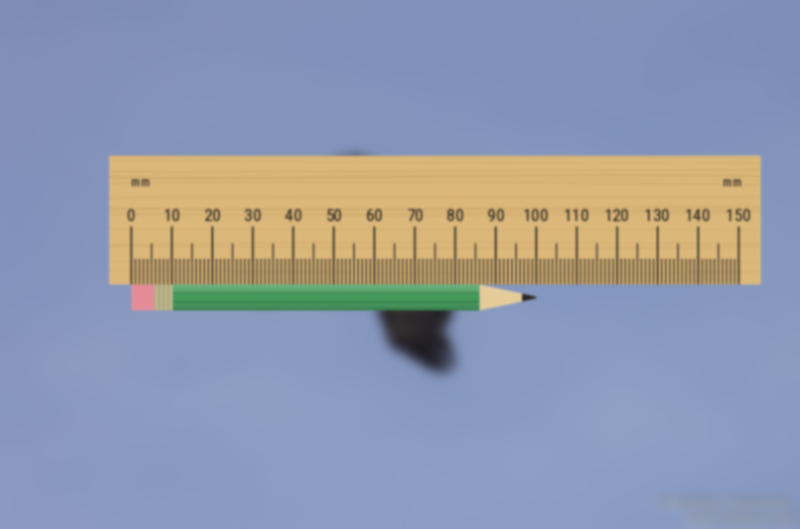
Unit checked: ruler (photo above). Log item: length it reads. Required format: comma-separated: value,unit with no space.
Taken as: 100,mm
